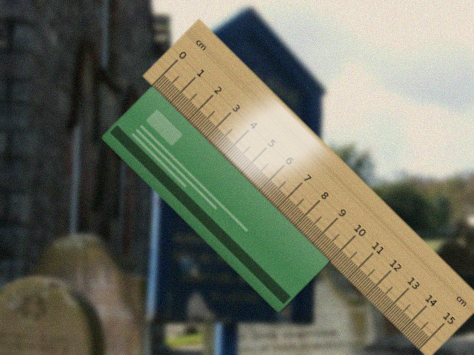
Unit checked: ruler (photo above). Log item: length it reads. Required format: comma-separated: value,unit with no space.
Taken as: 10,cm
